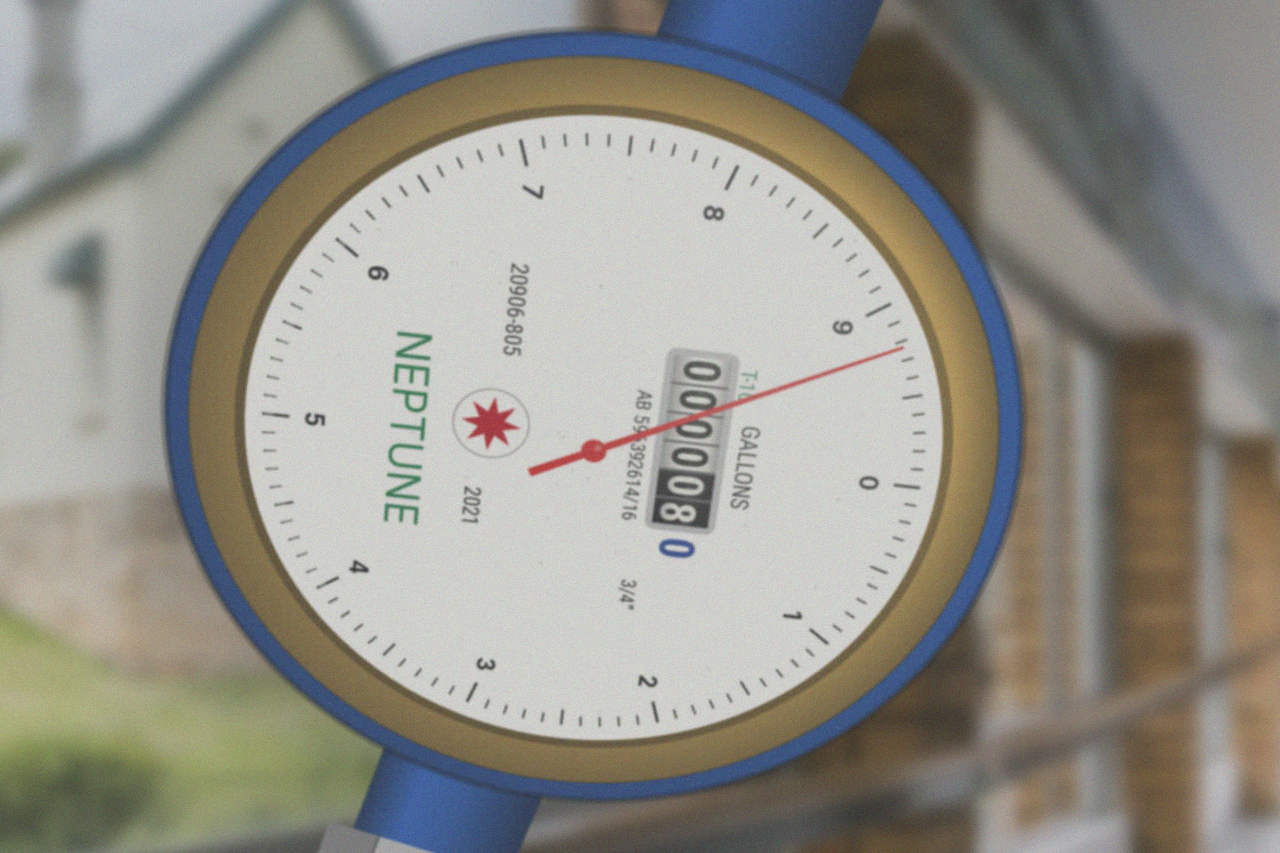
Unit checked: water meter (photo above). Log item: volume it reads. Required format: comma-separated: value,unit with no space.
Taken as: 79.2,gal
